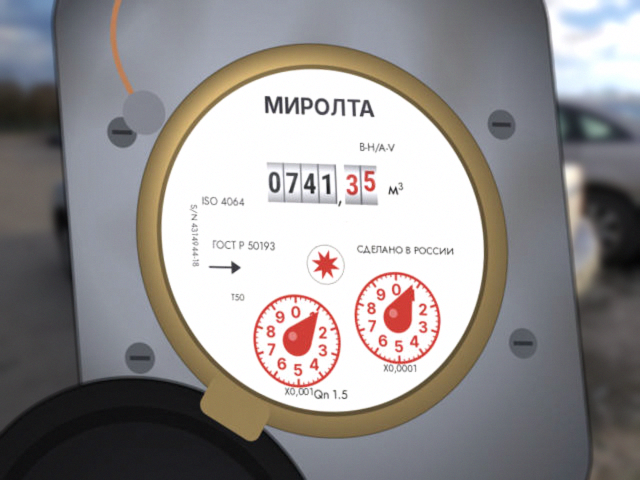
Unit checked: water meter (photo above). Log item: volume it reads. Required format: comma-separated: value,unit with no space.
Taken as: 741.3510,m³
